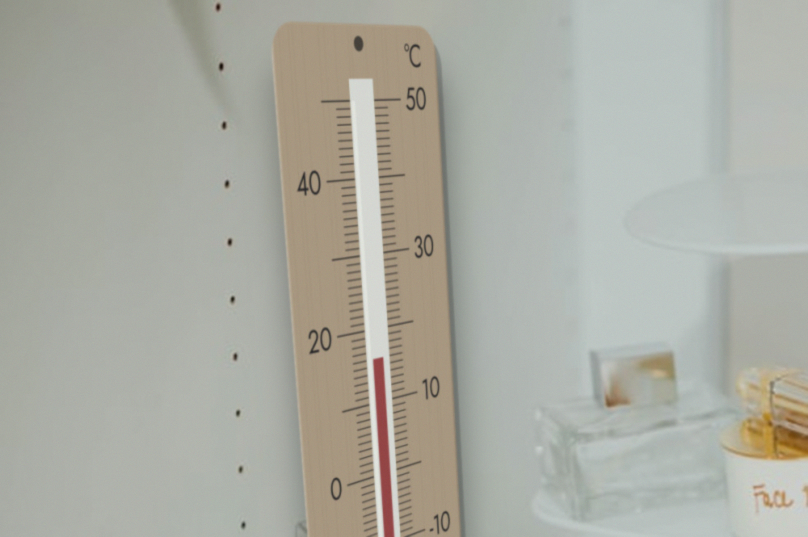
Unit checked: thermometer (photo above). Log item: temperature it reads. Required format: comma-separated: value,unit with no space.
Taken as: 16,°C
